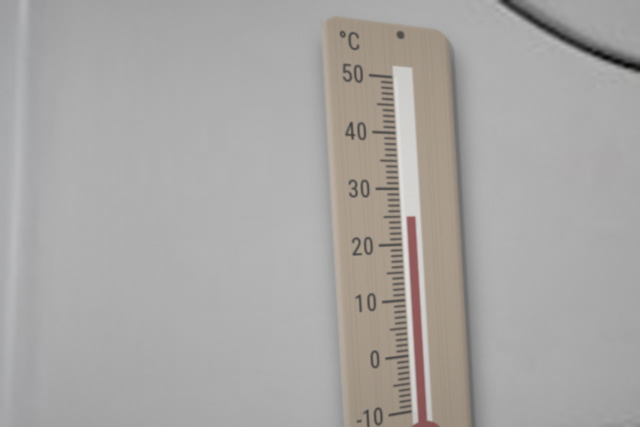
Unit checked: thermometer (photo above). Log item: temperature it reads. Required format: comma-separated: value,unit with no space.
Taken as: 25,°C
